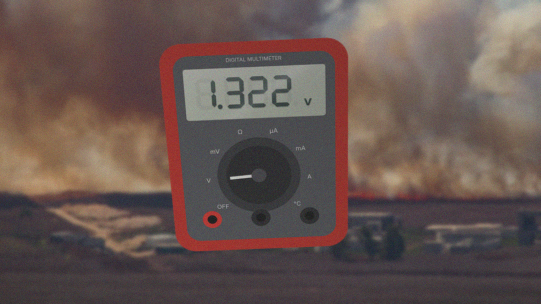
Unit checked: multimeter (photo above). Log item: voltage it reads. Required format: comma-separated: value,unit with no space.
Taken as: 1.322,V
